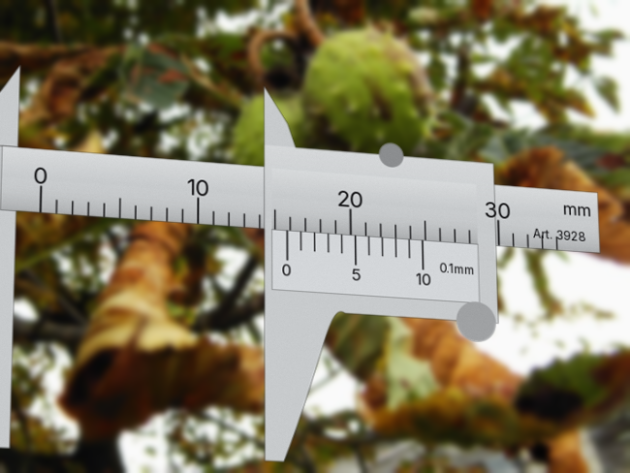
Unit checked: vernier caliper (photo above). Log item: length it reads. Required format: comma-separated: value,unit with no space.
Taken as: 15.8,mm
